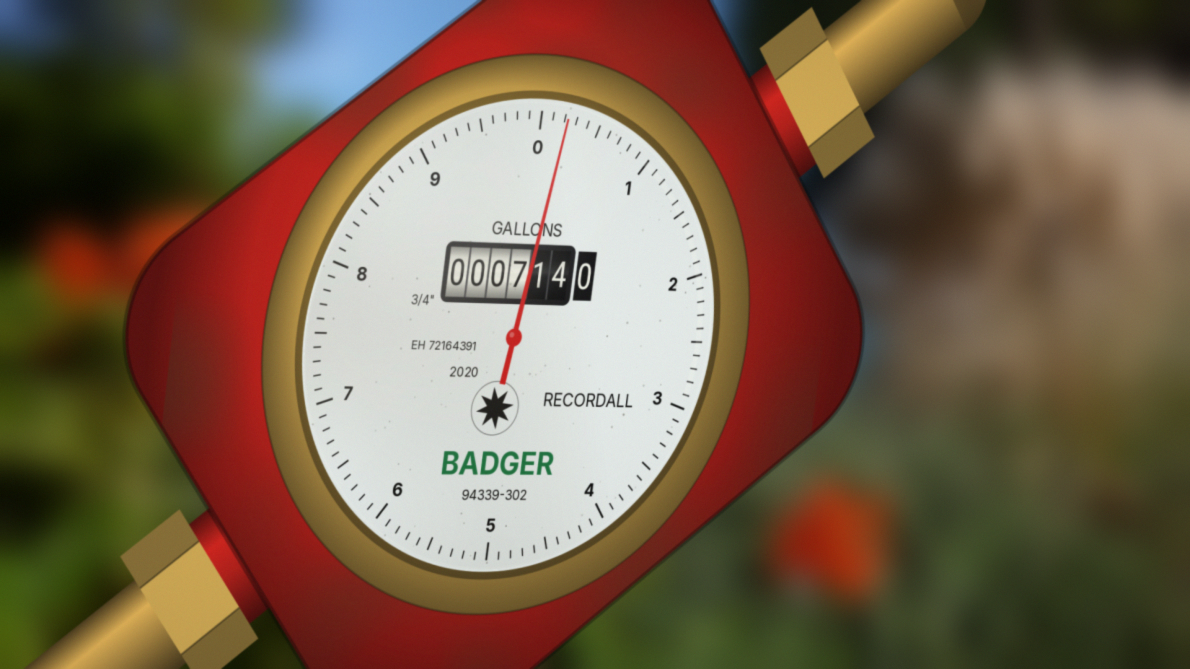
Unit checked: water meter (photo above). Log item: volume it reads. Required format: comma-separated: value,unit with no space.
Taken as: 7140.2,gal
